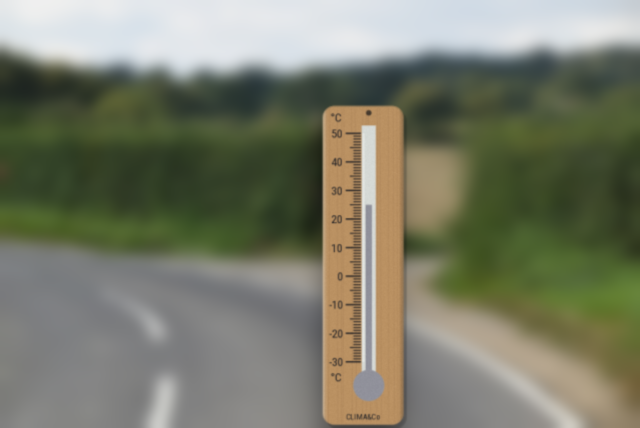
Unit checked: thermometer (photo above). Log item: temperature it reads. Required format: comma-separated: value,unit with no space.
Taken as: 25,°C
